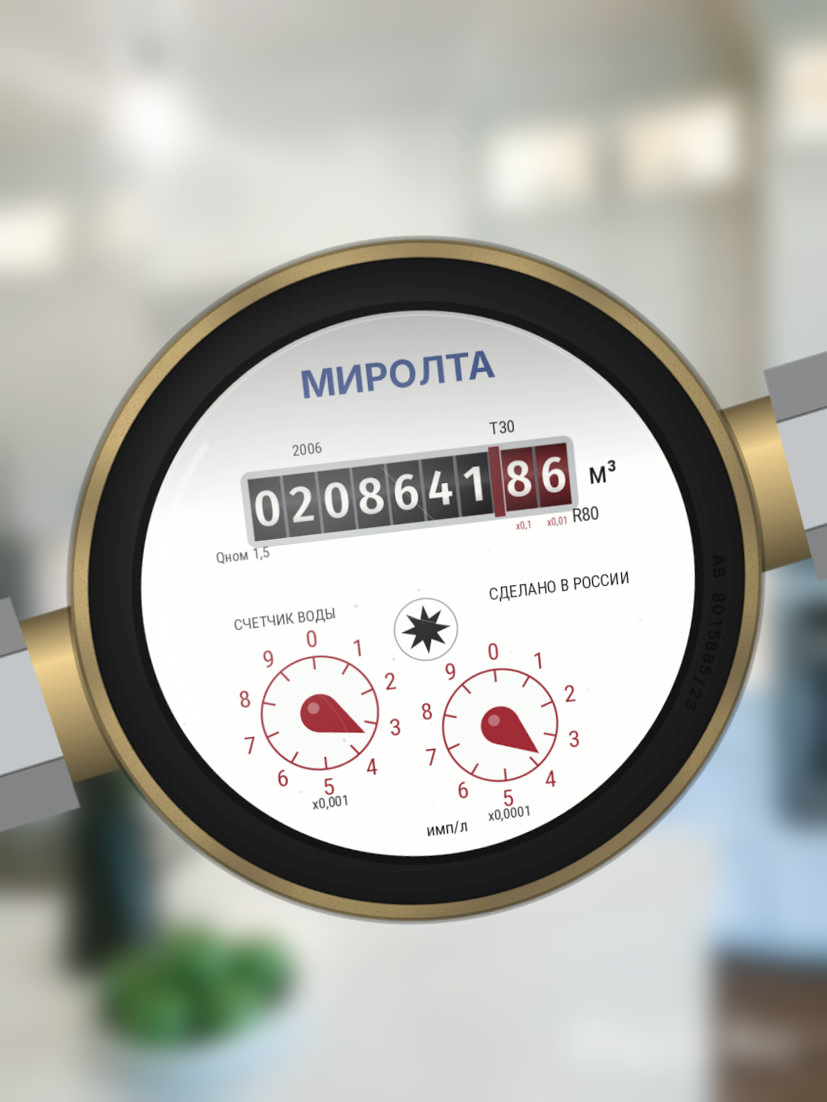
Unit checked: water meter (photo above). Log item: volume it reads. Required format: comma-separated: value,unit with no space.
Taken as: 208641.8633,m³
